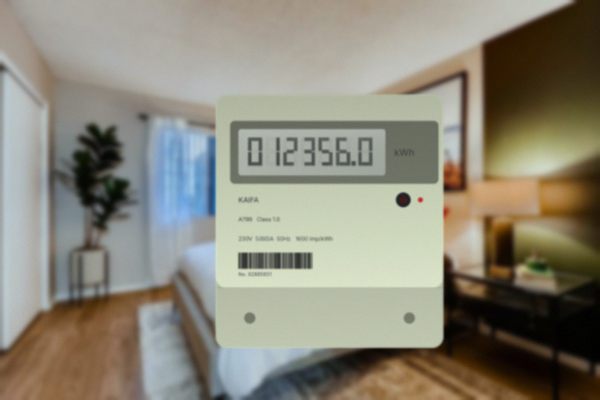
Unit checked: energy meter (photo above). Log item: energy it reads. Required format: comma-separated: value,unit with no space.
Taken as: 12356.0,kWh
